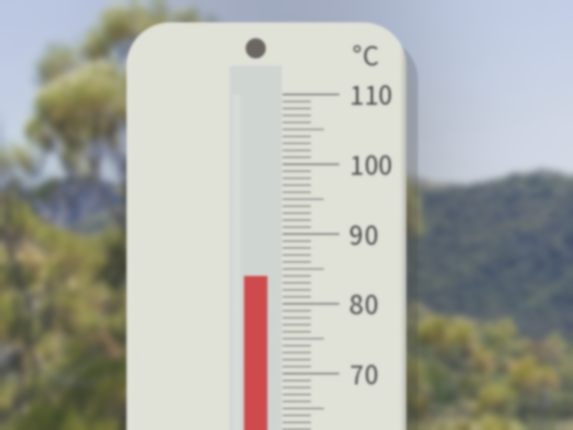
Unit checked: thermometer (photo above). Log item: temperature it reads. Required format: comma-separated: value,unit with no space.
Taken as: 84,°C
